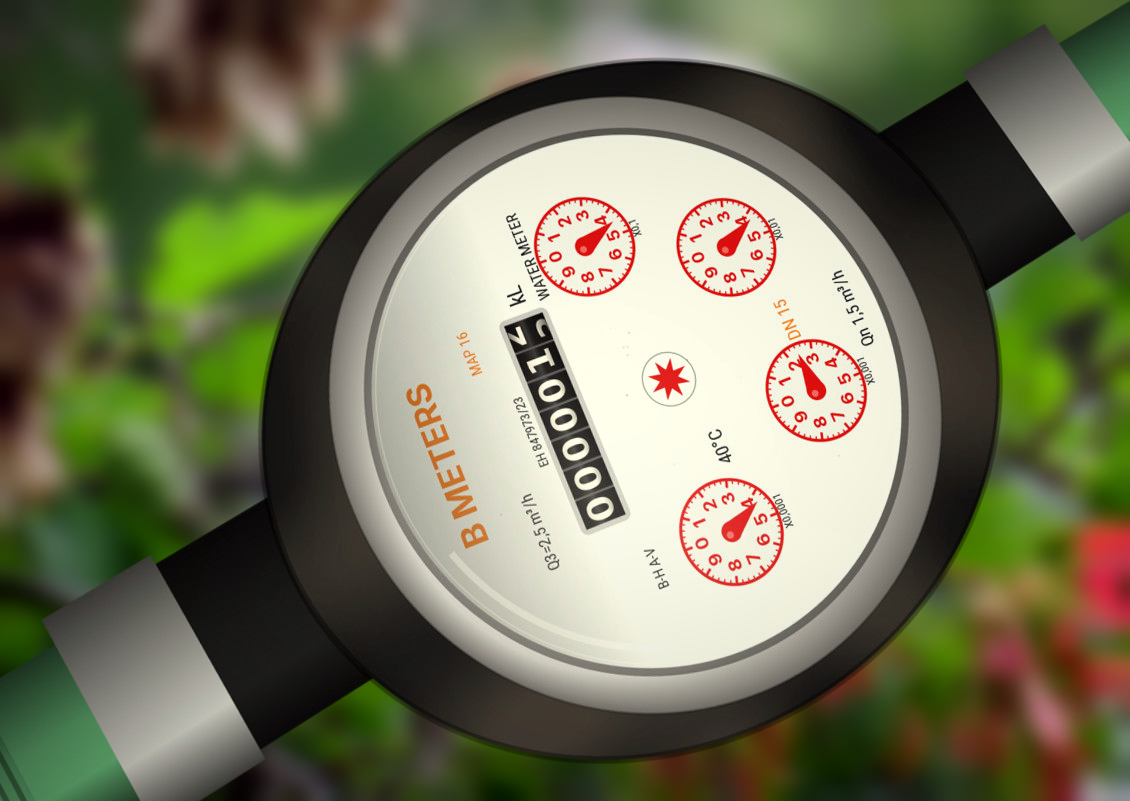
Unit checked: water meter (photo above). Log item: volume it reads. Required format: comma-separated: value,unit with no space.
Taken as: 12.4424,kL
